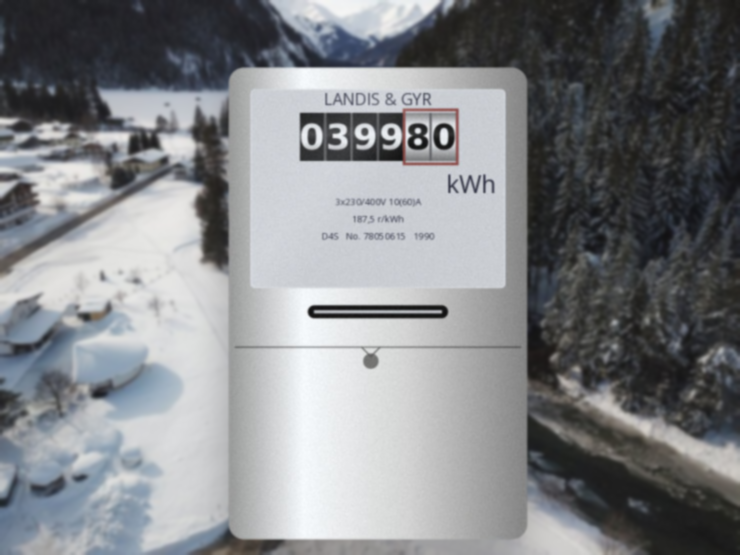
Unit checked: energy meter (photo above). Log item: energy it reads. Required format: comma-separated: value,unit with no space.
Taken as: 399.80,kWh
